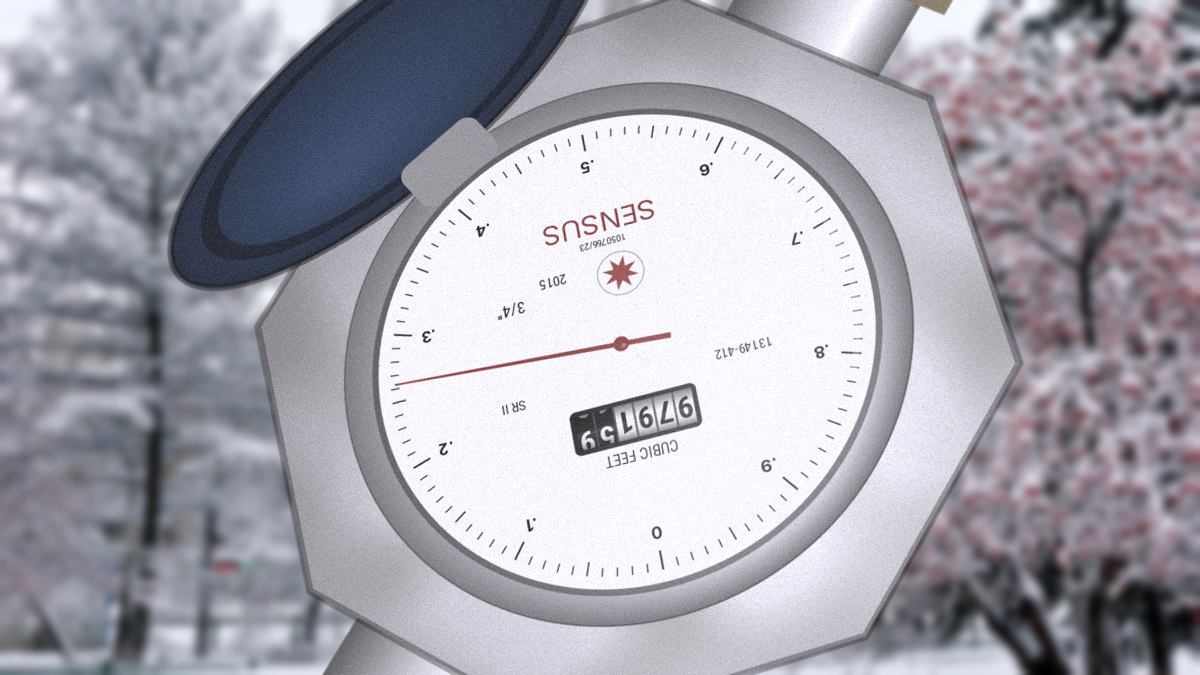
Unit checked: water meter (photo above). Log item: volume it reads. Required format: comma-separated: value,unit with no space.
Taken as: 979159.26,ft³
